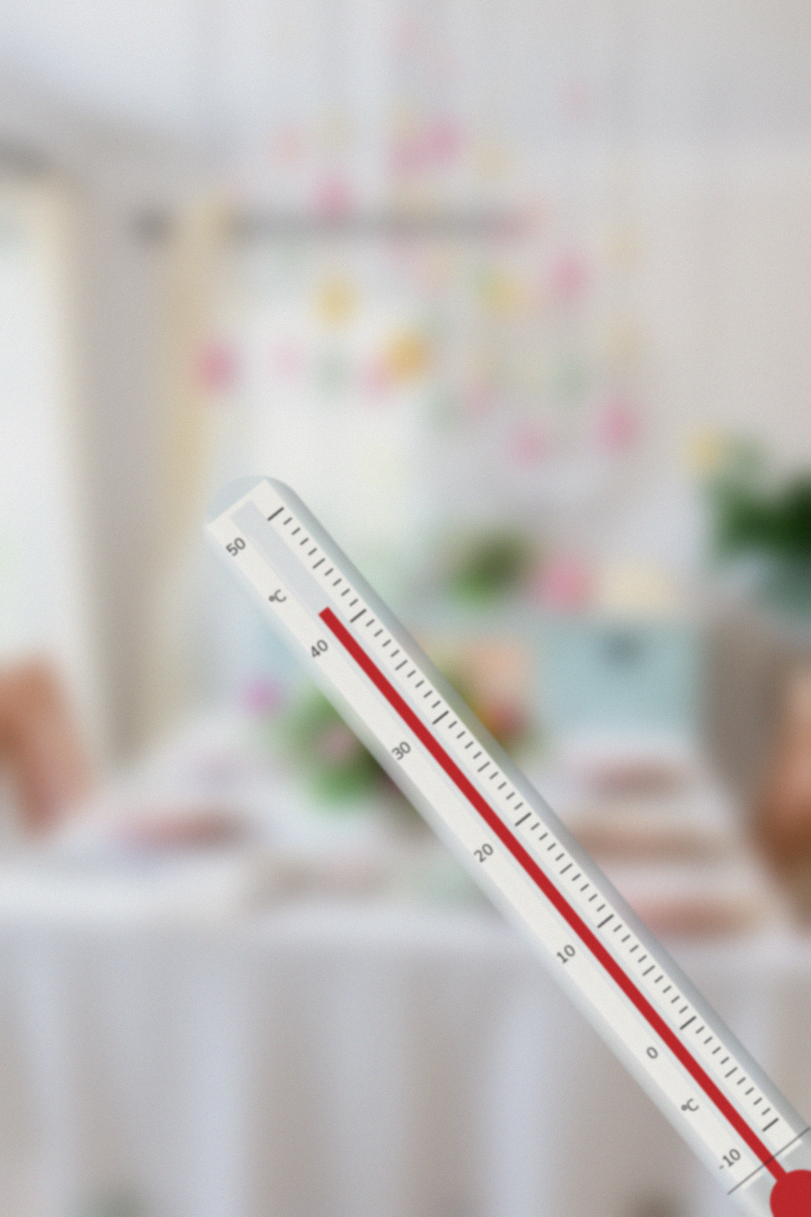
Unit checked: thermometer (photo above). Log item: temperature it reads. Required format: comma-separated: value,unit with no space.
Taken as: 42,°C
